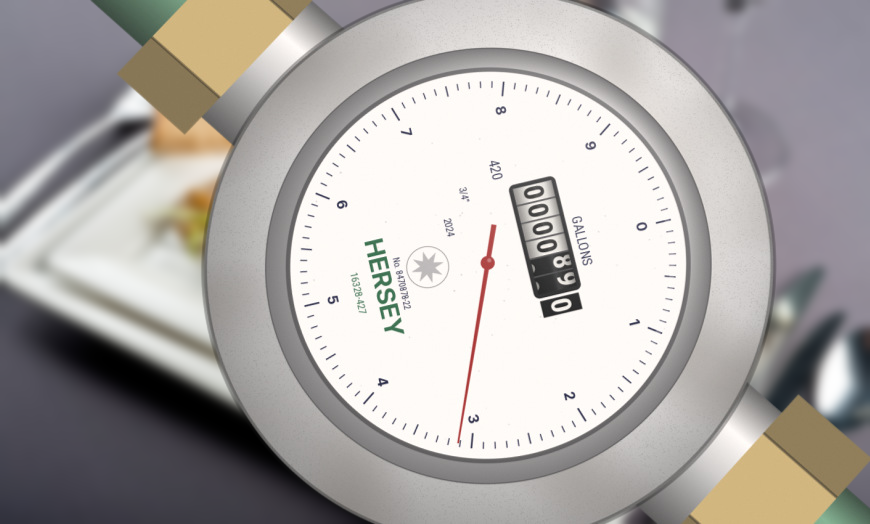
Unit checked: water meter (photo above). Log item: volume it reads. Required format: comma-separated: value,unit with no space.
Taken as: 893.1,gal
